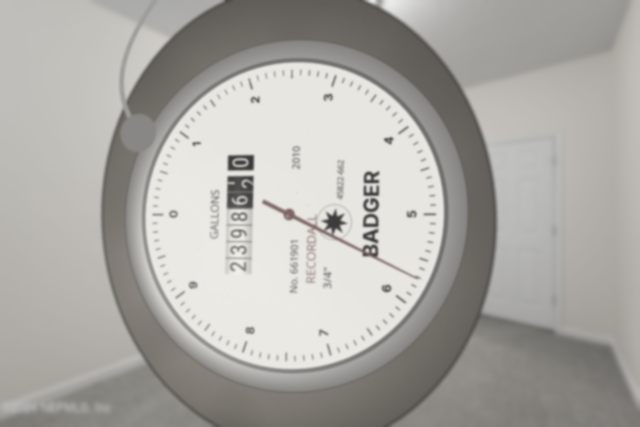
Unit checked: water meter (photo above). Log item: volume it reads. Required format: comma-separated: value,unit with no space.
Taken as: 2398615.7,gal
